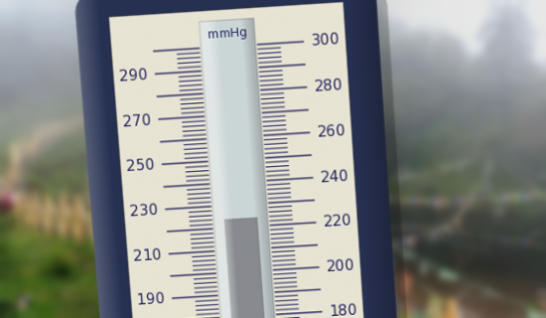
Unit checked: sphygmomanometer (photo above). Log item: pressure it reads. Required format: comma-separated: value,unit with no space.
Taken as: 224,mmHg
